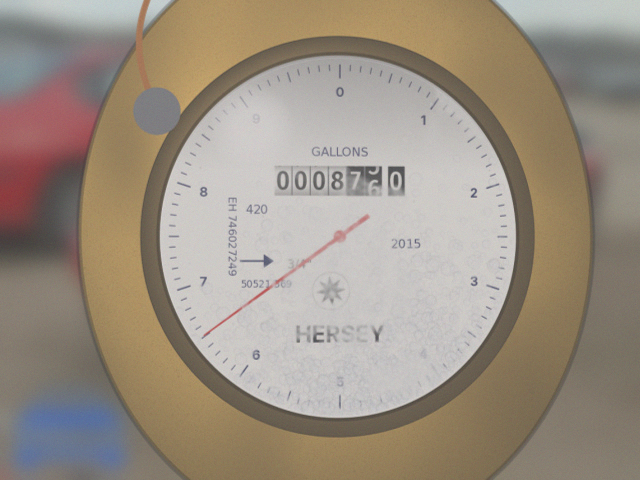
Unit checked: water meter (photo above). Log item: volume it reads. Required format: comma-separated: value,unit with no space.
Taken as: 8756.5,gal
